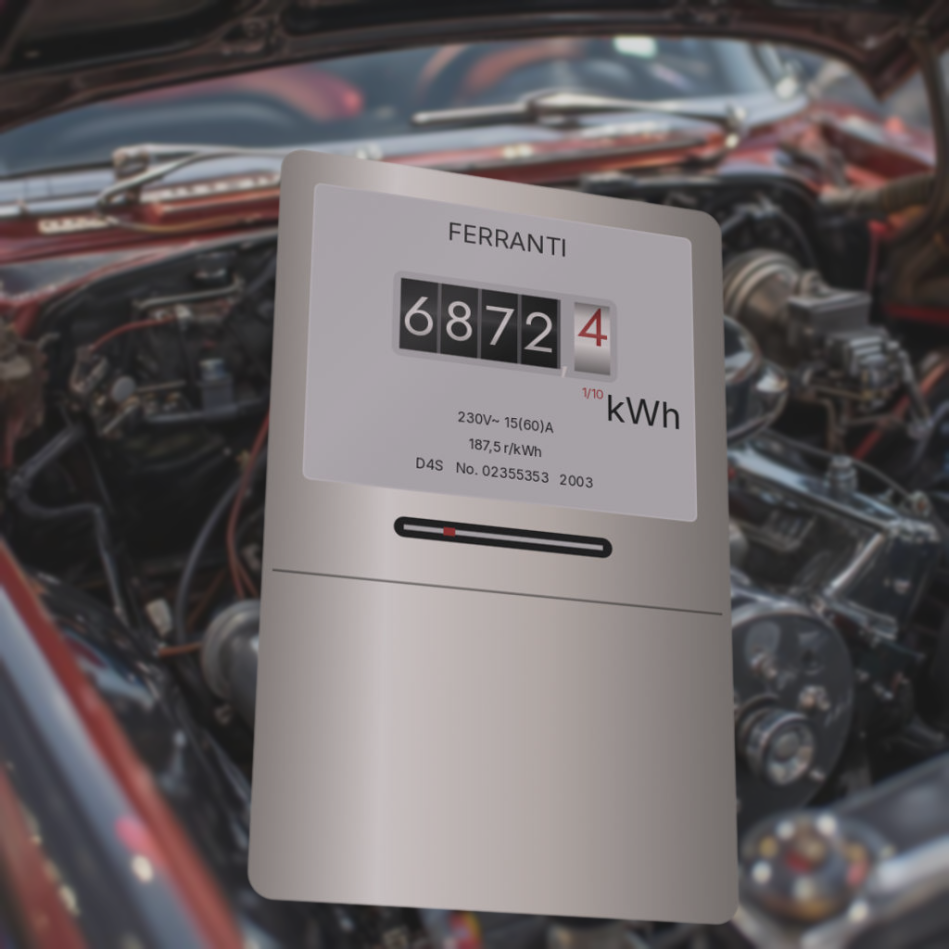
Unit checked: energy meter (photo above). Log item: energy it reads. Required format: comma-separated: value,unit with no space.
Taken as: 6872.4,kWh
